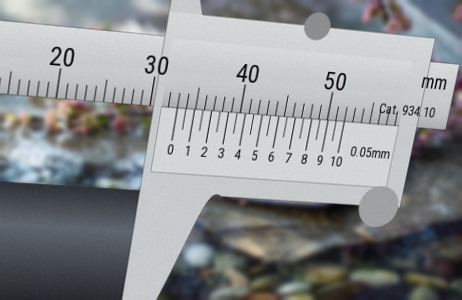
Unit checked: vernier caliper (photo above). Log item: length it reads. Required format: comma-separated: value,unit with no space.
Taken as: 33.0,mm
